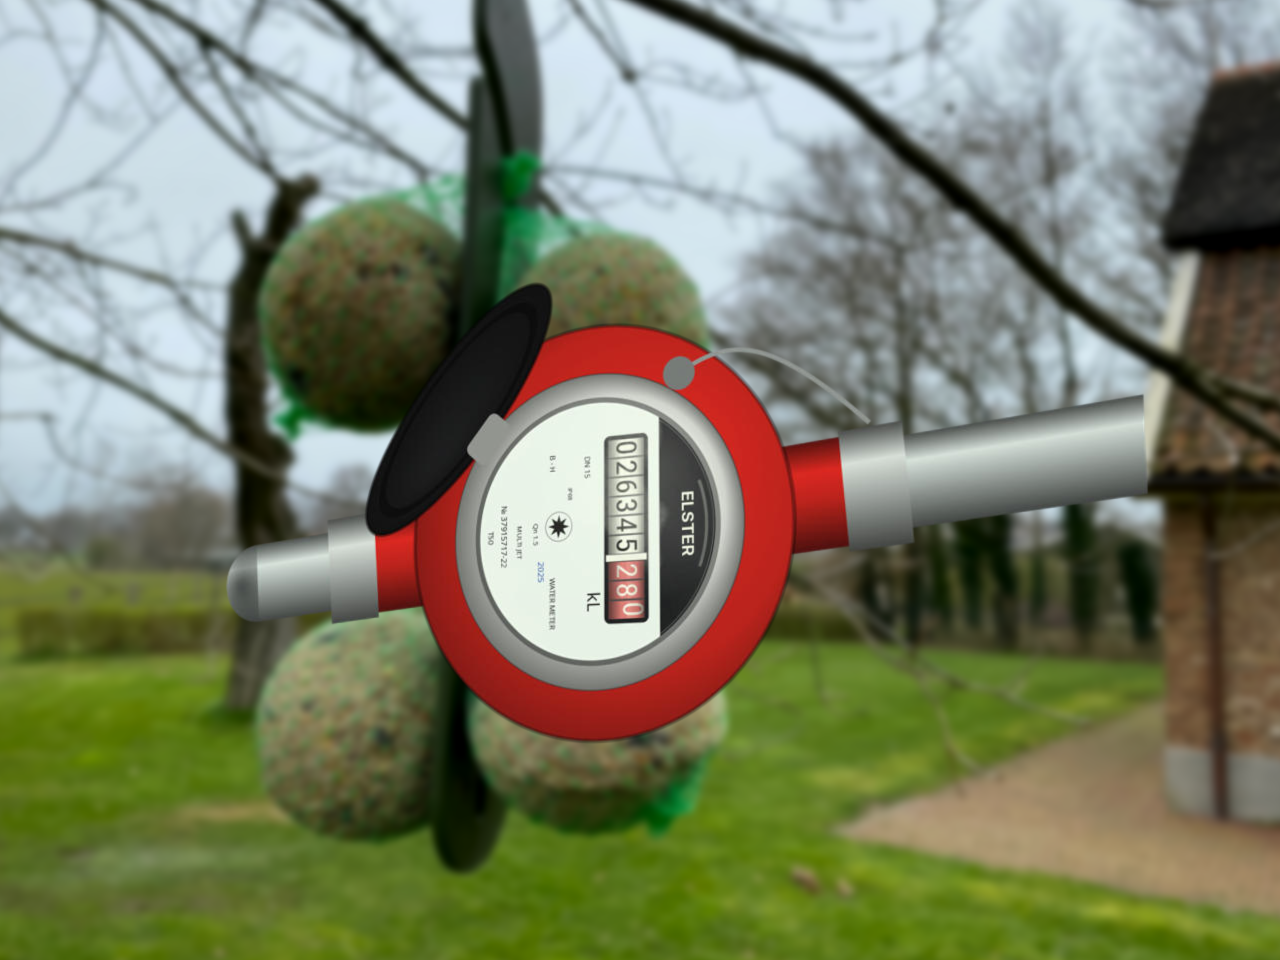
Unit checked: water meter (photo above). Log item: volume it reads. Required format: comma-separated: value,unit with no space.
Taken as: 26345.280,kL
